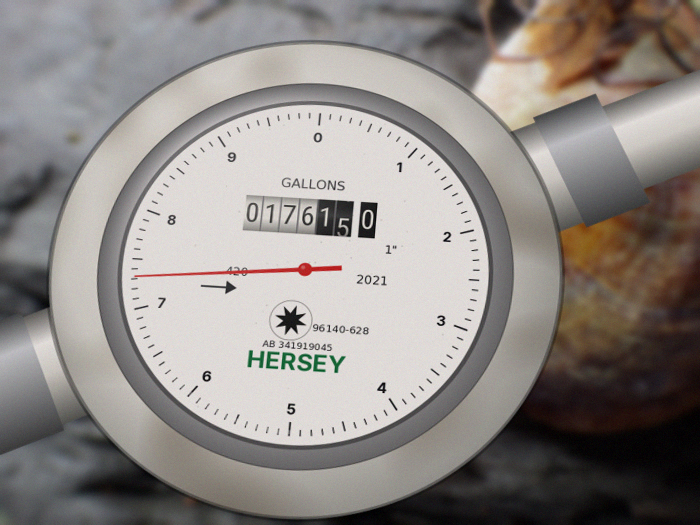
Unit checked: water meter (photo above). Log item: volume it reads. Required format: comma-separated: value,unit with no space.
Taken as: 176147.3,gal
